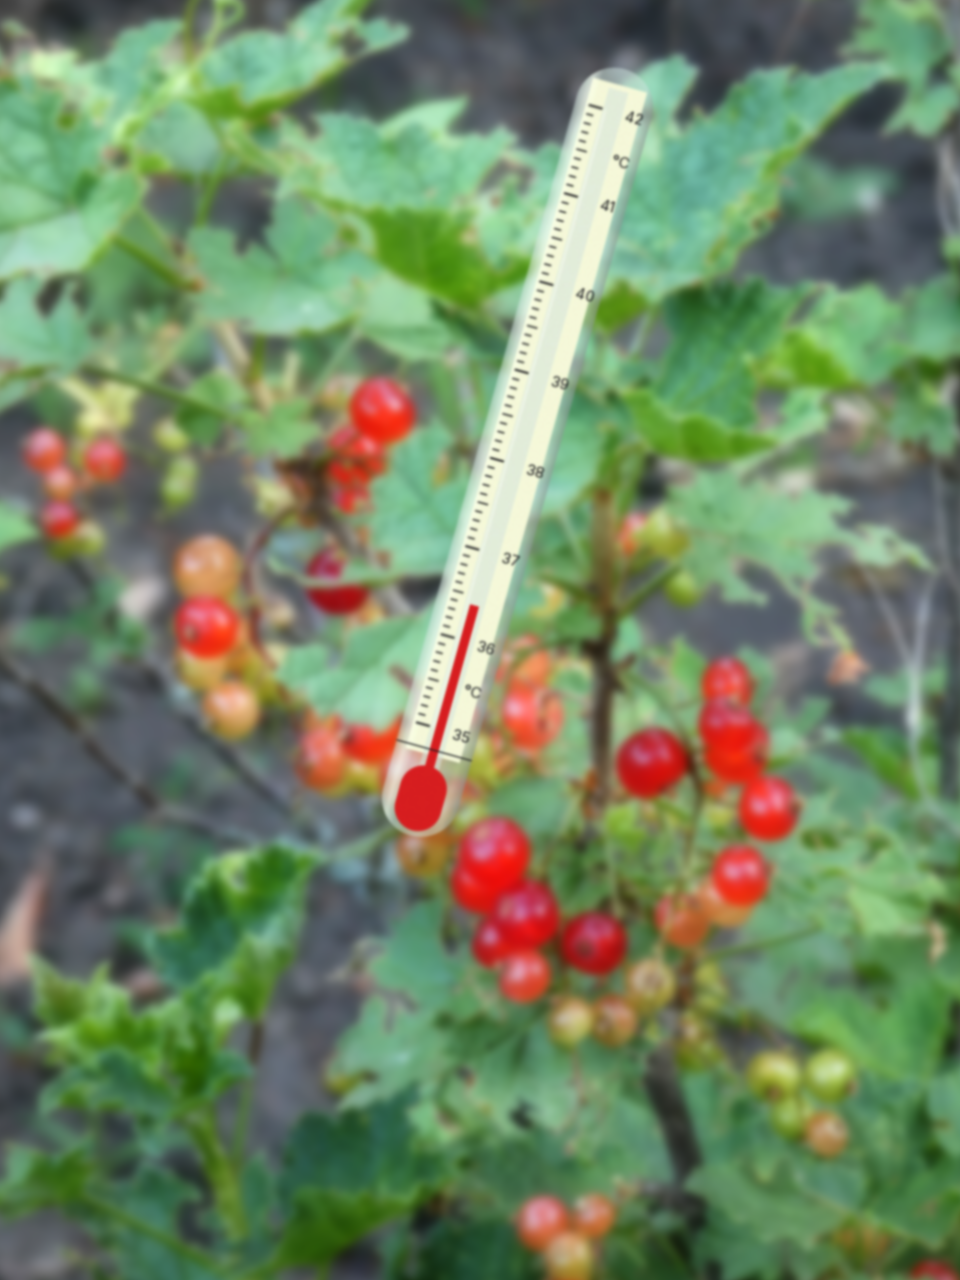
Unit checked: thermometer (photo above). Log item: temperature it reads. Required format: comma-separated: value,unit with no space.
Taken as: 36.4,°C
